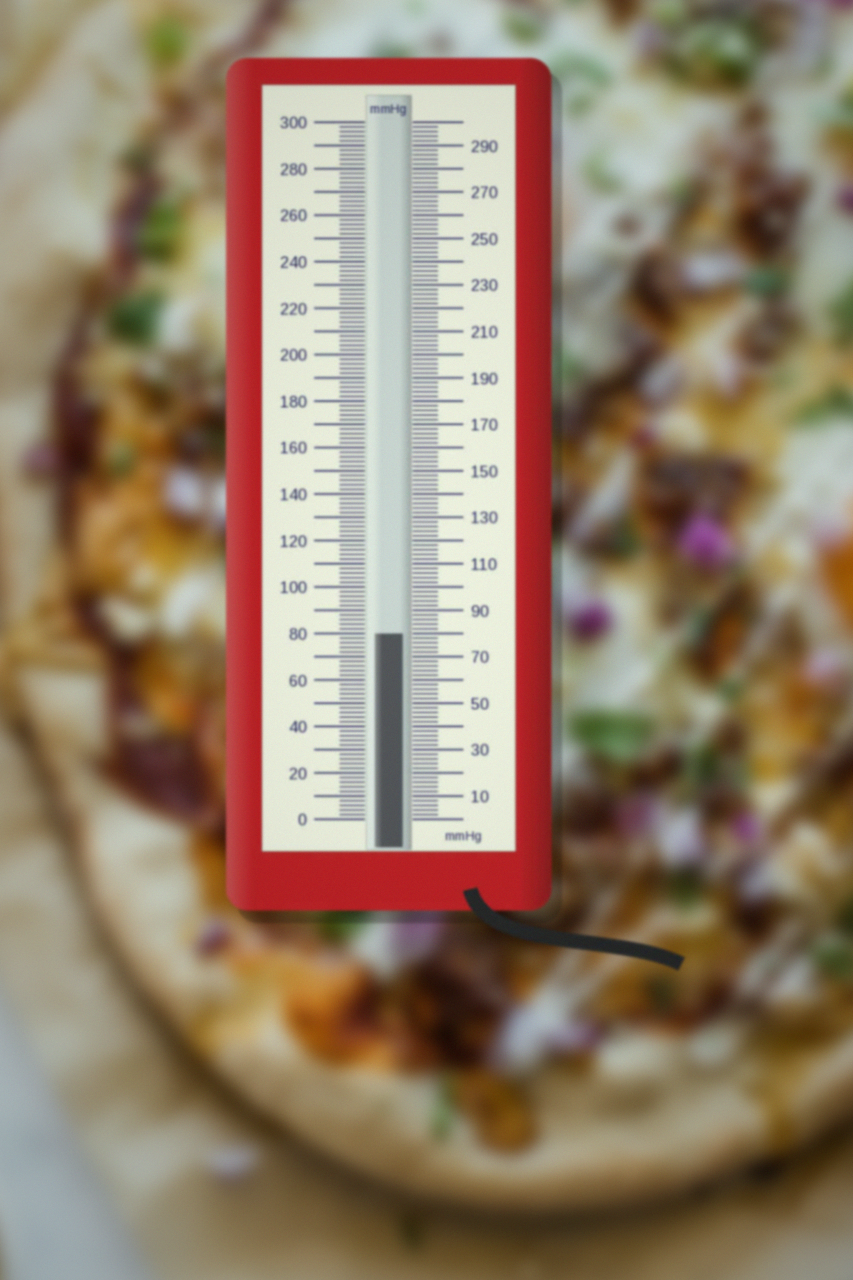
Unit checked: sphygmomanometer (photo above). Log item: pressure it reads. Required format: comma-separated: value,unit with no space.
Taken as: 80,mmHg
